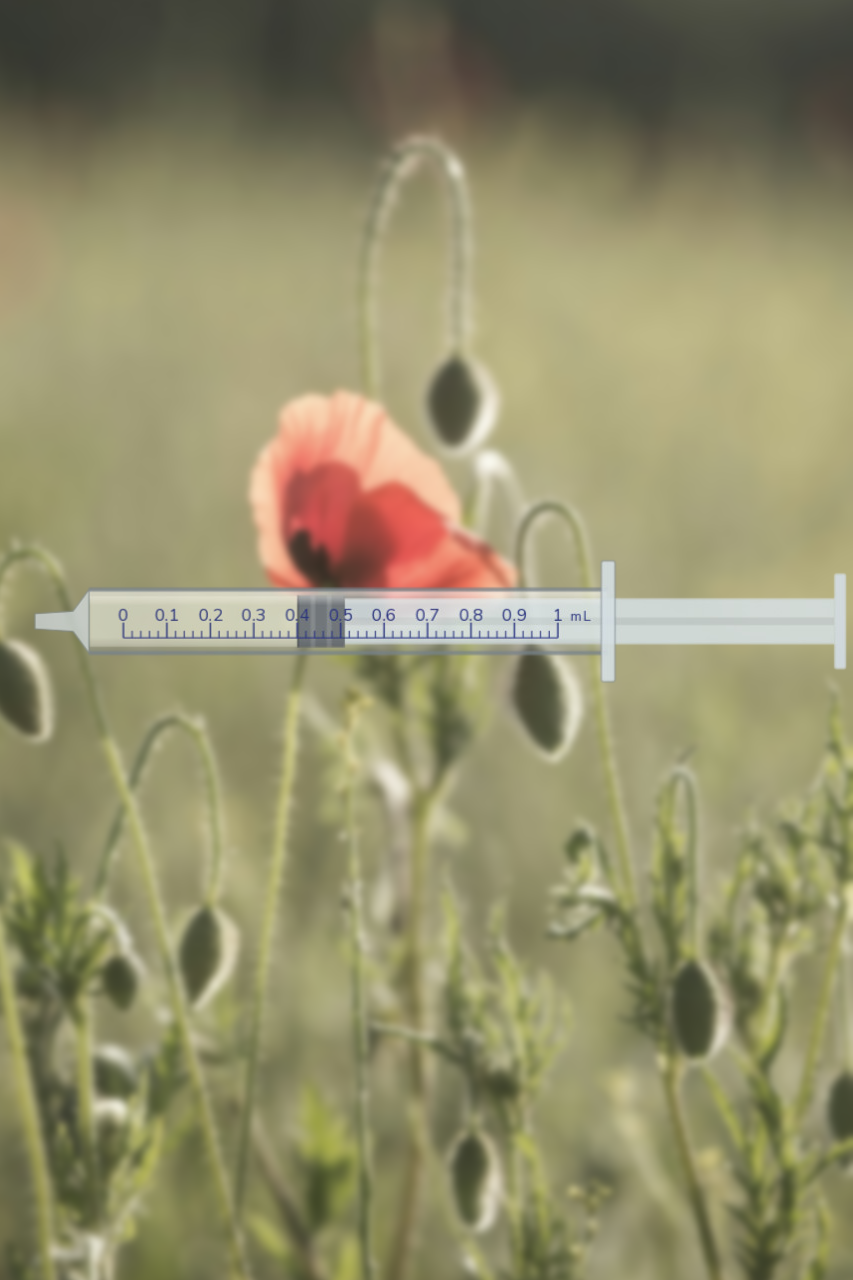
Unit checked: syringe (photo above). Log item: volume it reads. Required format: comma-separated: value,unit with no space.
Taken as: 0.4,mL
